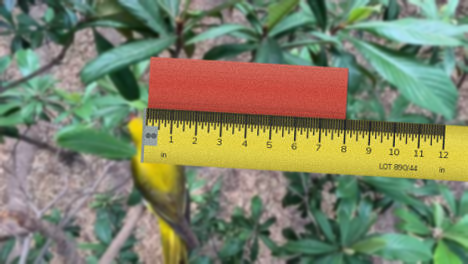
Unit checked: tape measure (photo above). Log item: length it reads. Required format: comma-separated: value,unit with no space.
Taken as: 8,in
